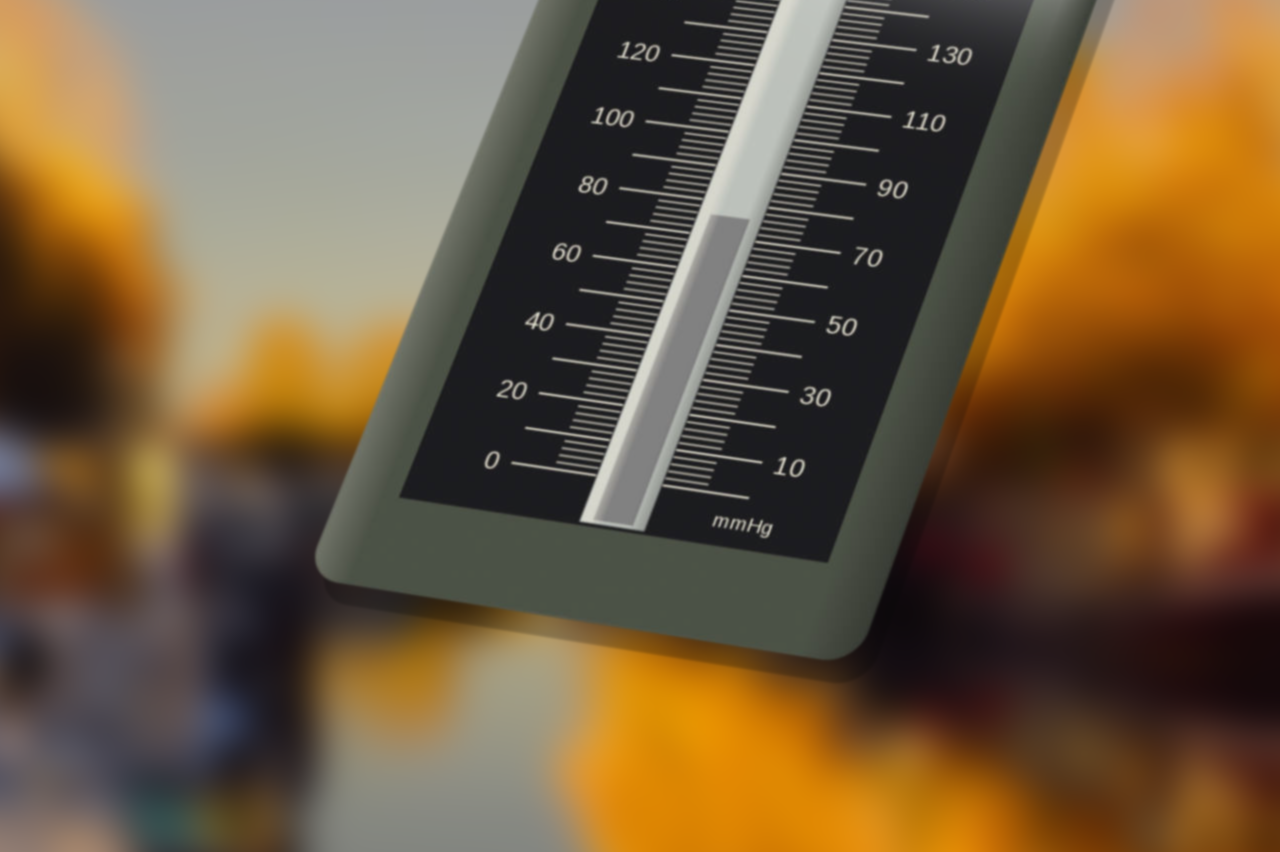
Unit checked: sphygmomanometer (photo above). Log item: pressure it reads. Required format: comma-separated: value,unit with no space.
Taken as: 76,mmHg
